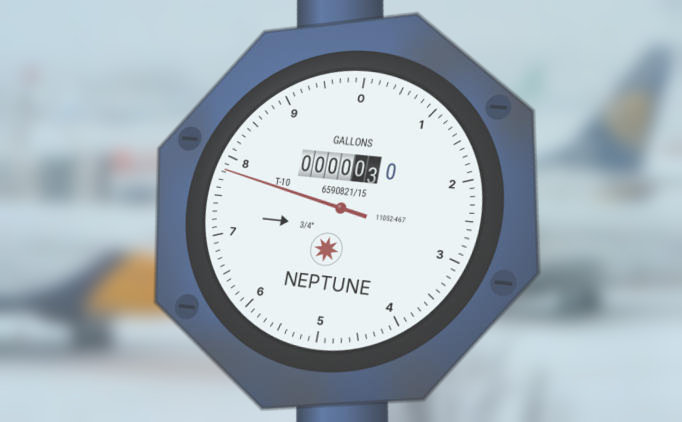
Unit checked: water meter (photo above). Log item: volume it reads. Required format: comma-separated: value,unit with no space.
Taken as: 27.8,gal
